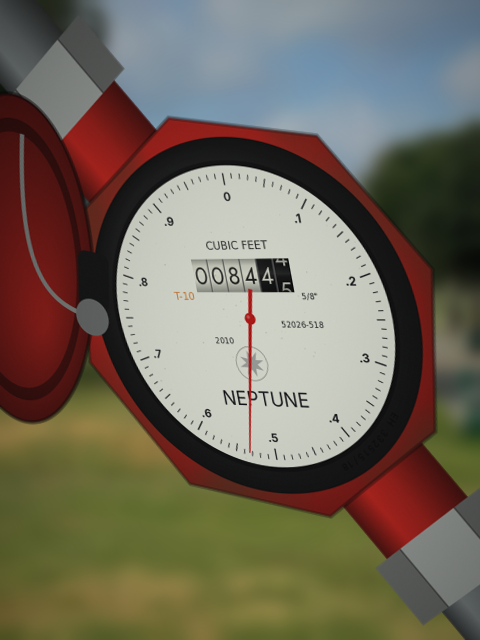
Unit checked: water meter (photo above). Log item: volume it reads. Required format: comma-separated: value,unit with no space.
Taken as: 8444.53,ft³
